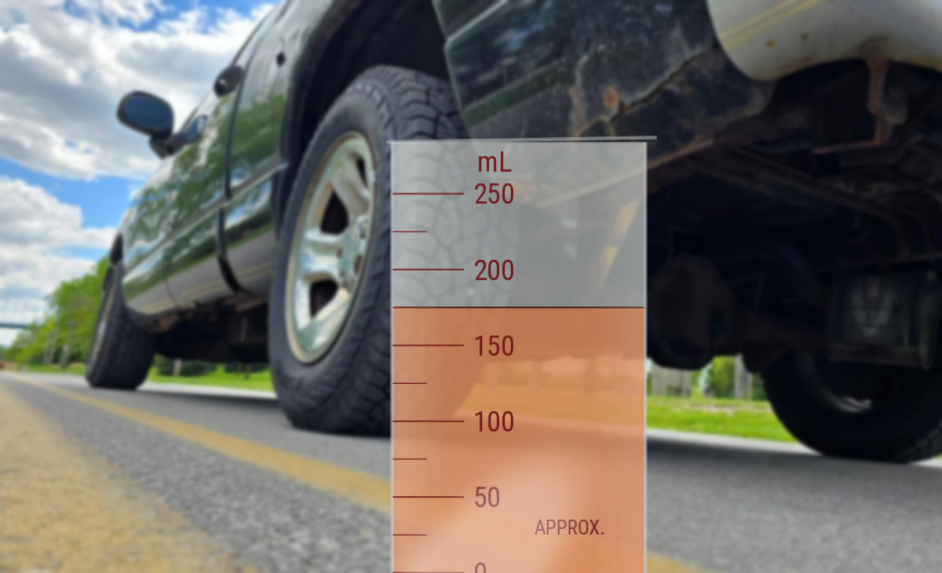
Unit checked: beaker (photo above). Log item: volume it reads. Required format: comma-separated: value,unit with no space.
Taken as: 175,mL
